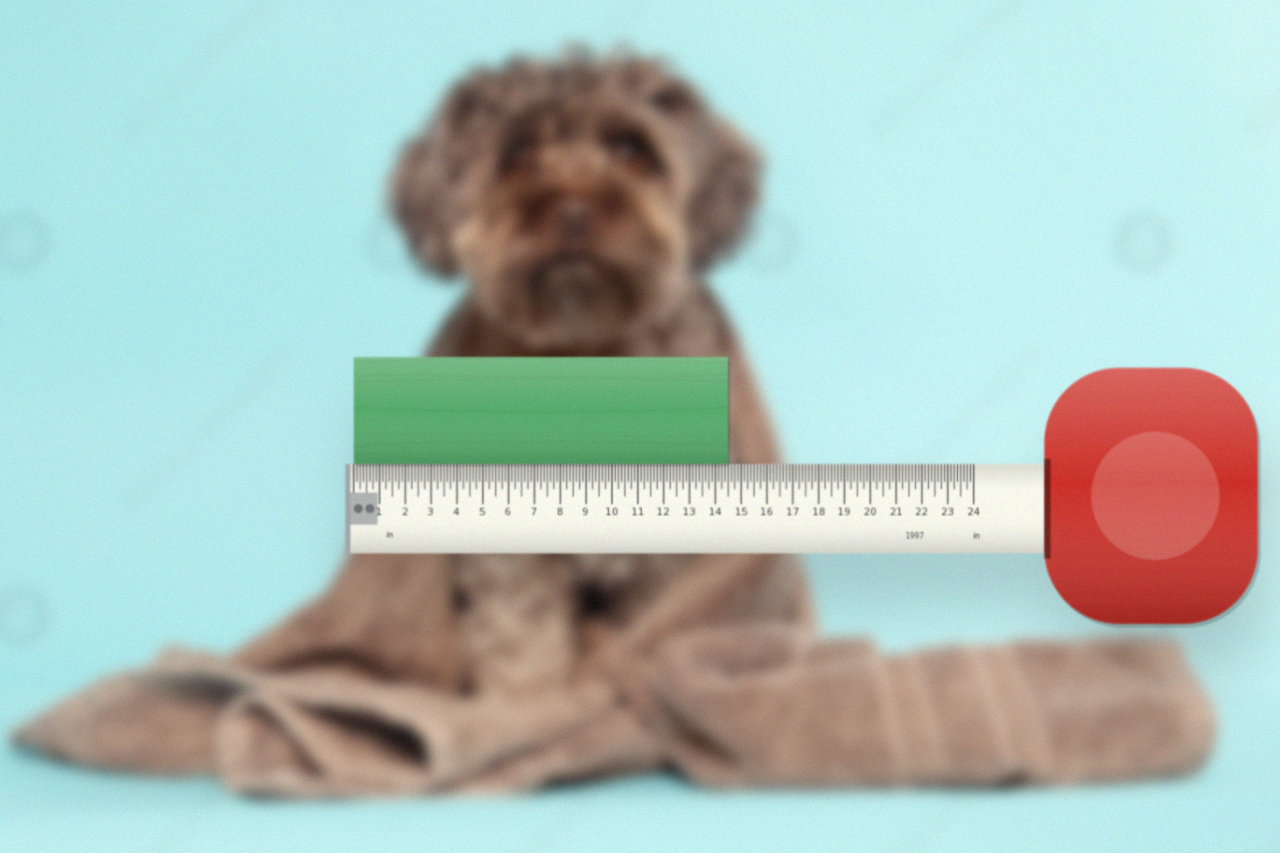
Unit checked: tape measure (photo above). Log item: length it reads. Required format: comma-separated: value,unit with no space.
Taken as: 14.5,in
